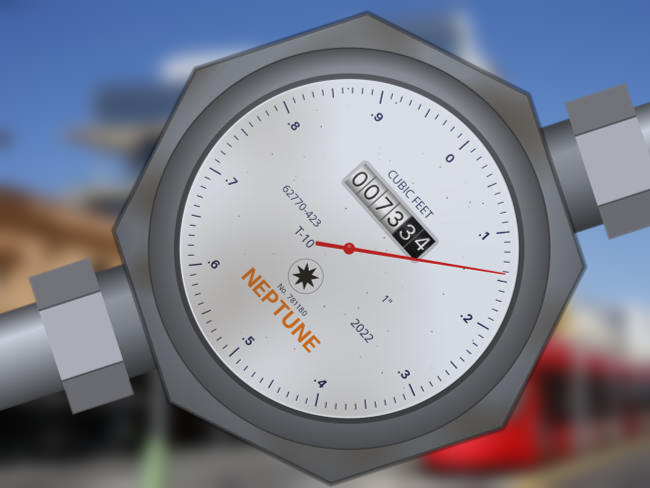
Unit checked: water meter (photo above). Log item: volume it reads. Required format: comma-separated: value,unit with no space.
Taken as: 7334.14,ft³
